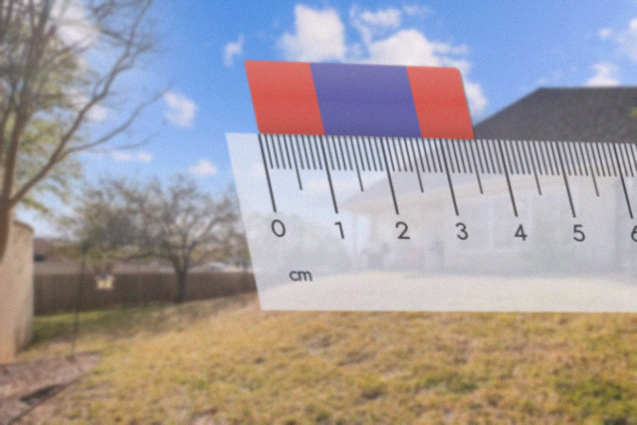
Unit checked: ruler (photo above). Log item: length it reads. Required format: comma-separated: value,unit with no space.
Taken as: 3.6,cm
